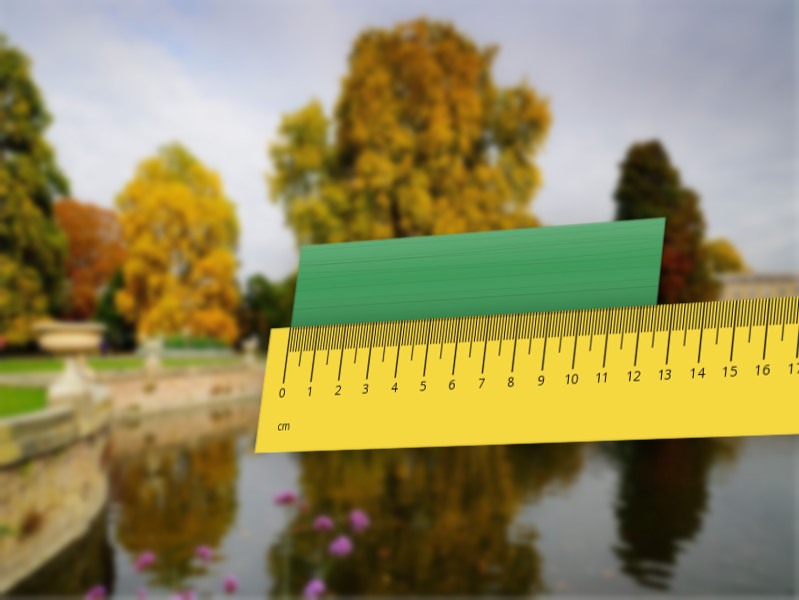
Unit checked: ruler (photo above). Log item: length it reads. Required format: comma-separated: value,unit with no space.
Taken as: 12.5,cm
